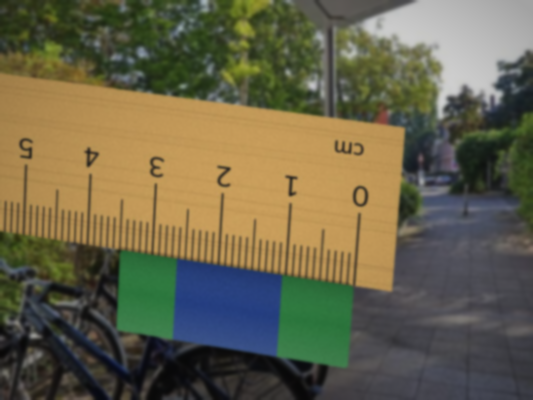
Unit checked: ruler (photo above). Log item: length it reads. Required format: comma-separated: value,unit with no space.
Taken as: 3.5,cm
